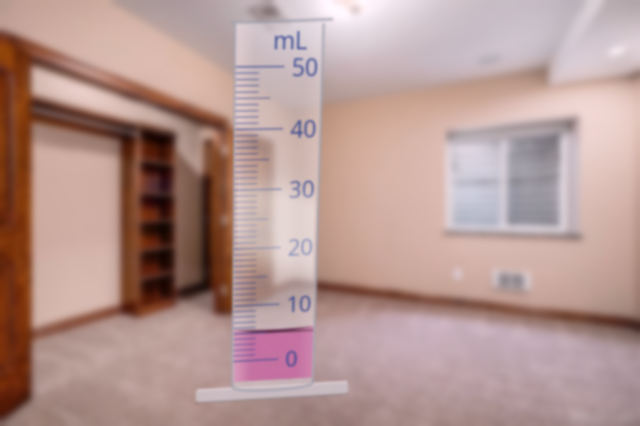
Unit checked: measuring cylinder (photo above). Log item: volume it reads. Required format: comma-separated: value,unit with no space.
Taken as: 5,mL
